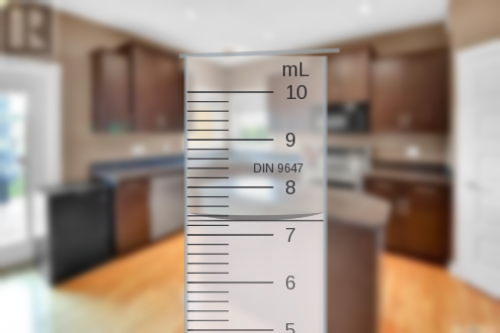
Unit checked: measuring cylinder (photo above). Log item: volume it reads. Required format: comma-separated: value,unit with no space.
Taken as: 7.3,mL
